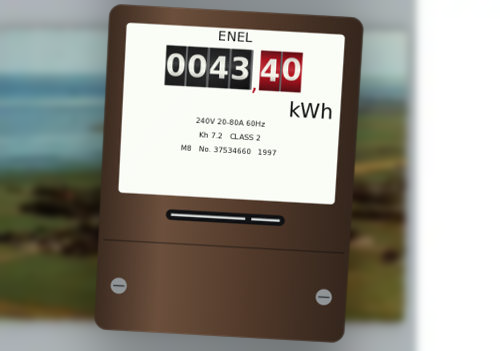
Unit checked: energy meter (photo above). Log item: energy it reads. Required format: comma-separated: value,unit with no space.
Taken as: 43.40,kWh
